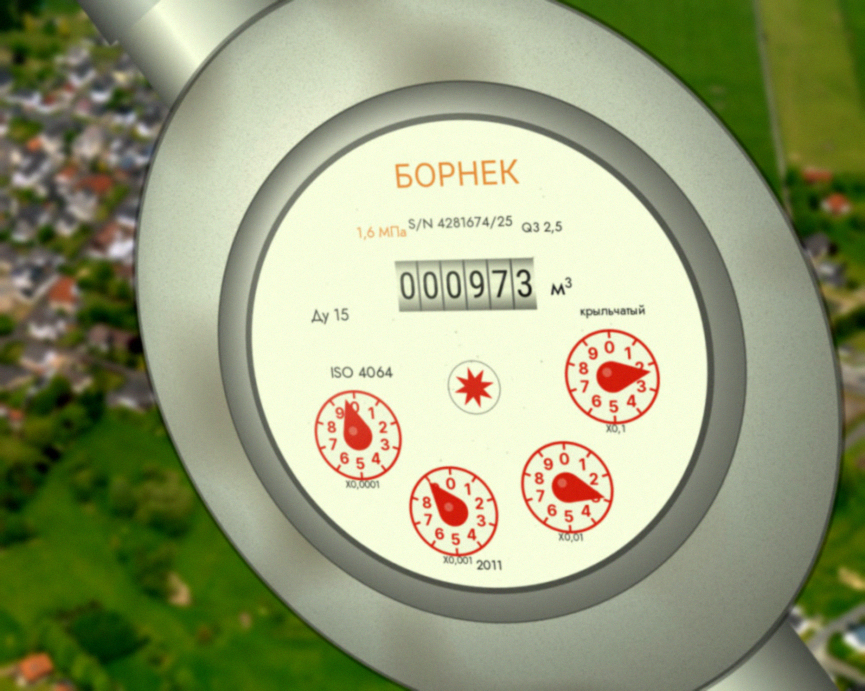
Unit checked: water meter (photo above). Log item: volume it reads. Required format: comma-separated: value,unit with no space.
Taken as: 973.2289,m³
